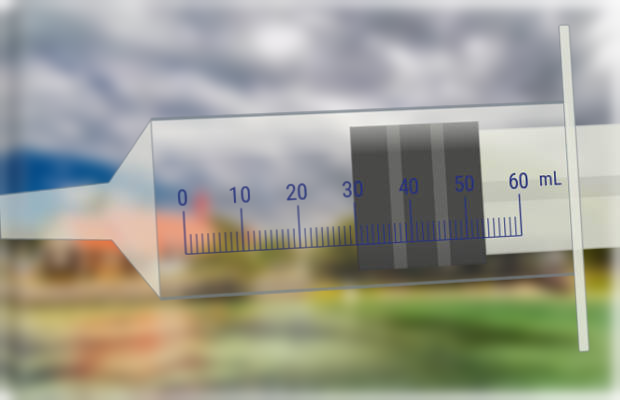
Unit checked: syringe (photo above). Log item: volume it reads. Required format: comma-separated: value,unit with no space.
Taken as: 30,mL
